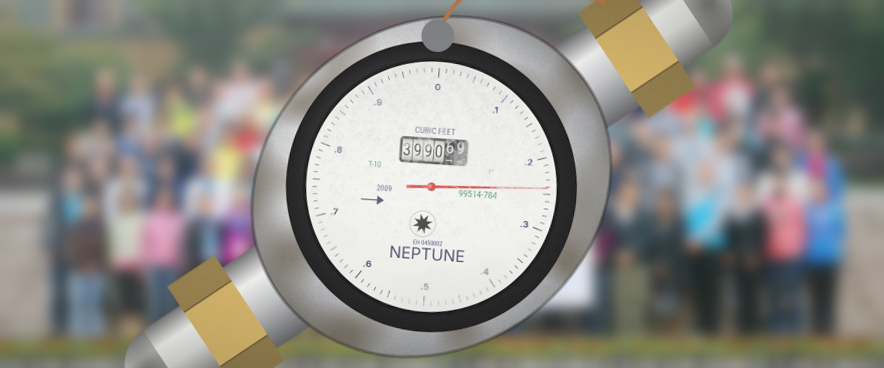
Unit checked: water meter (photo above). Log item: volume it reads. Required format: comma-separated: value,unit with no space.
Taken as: 399069.24,ft³
